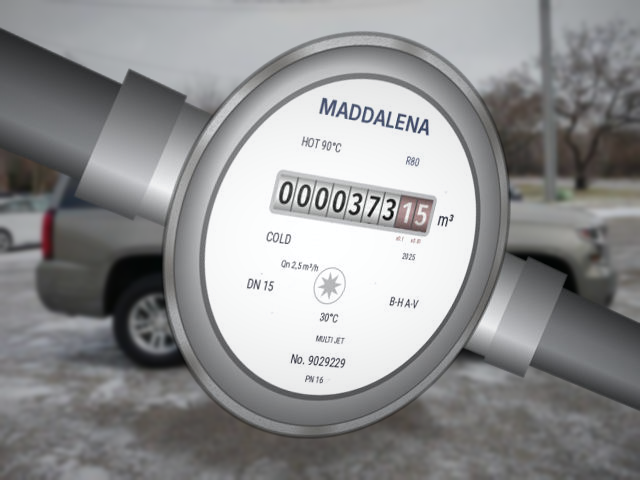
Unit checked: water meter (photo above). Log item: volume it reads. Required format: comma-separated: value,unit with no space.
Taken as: 373.15,m³
